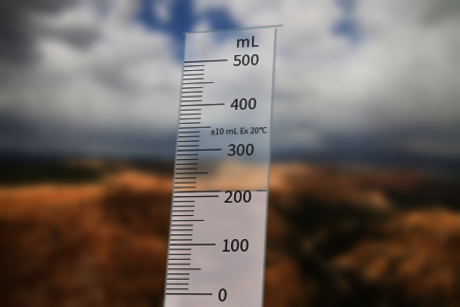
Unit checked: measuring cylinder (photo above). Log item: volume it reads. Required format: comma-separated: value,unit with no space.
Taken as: 210,mL
